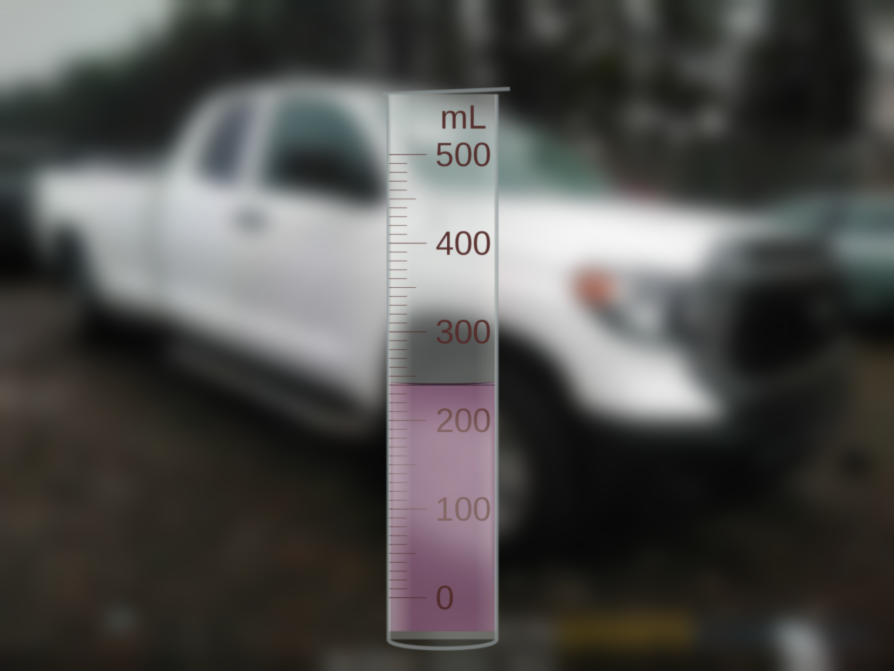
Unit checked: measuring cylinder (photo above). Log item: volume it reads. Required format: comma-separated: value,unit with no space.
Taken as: 240,mL
